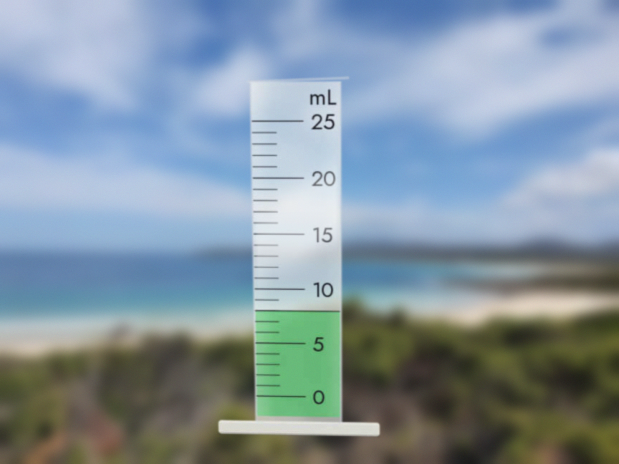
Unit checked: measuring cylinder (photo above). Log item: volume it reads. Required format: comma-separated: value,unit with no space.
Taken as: 8,mL
